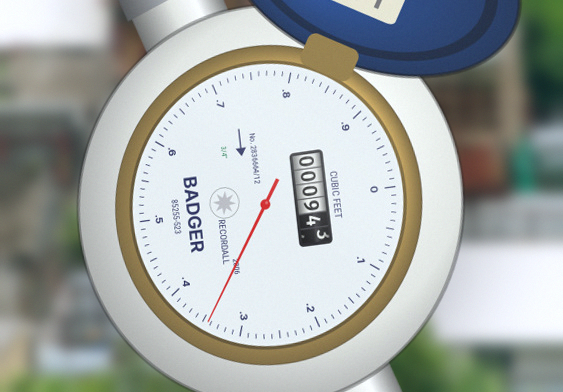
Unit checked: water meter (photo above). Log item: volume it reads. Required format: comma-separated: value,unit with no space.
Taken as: 943.34,ft³
